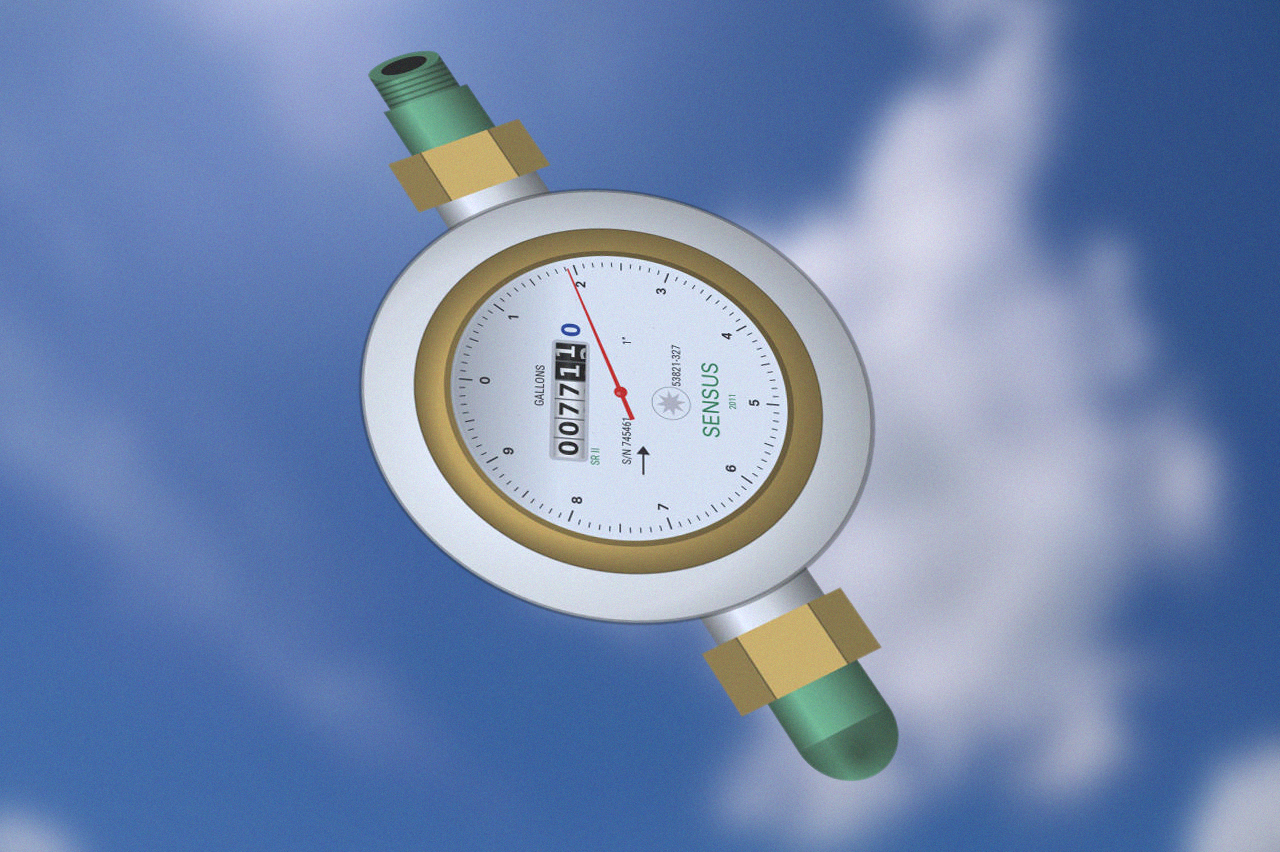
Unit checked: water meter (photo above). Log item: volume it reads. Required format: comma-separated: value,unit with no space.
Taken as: 77111.9,gal
